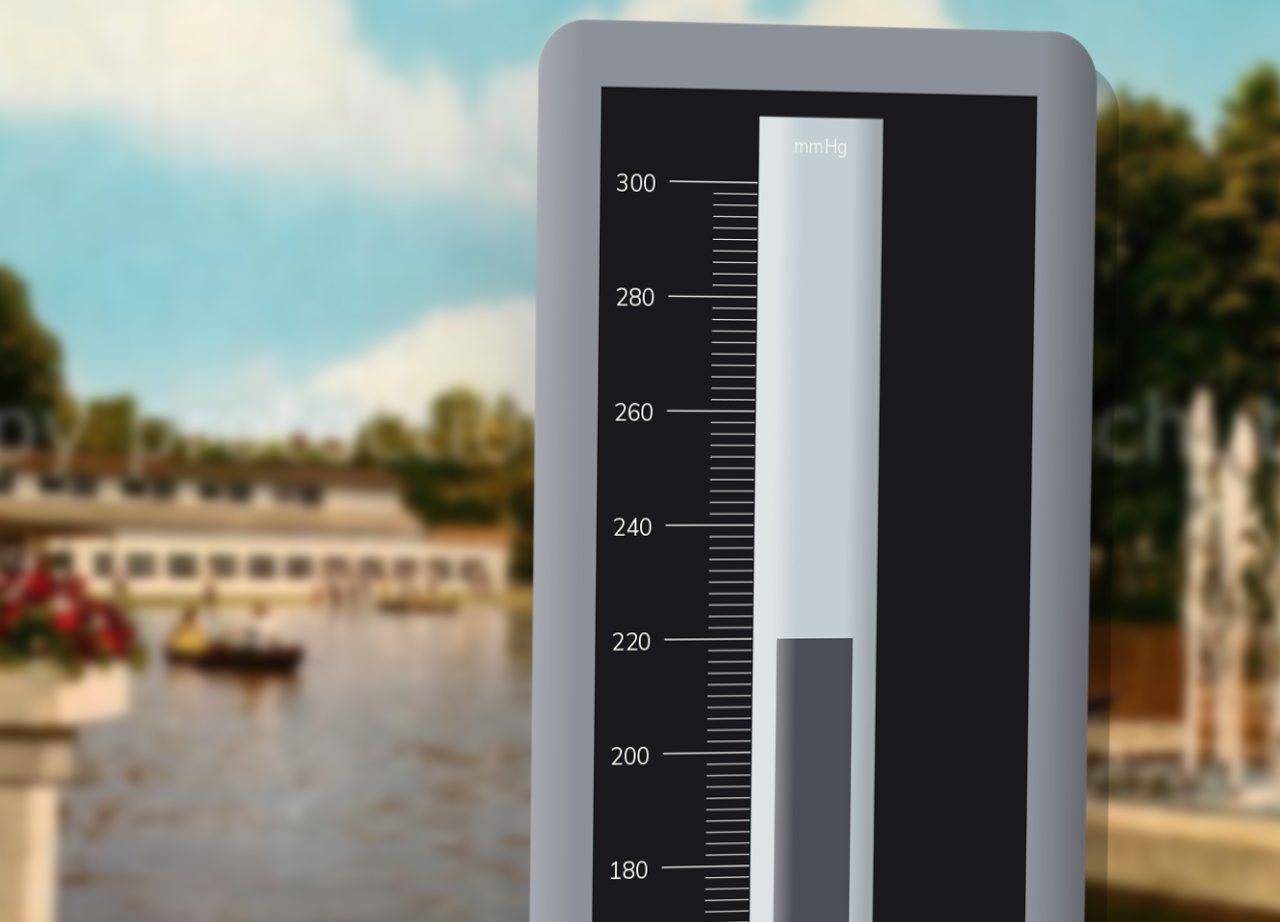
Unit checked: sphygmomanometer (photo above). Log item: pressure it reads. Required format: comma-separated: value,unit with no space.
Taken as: 220,mmHg
